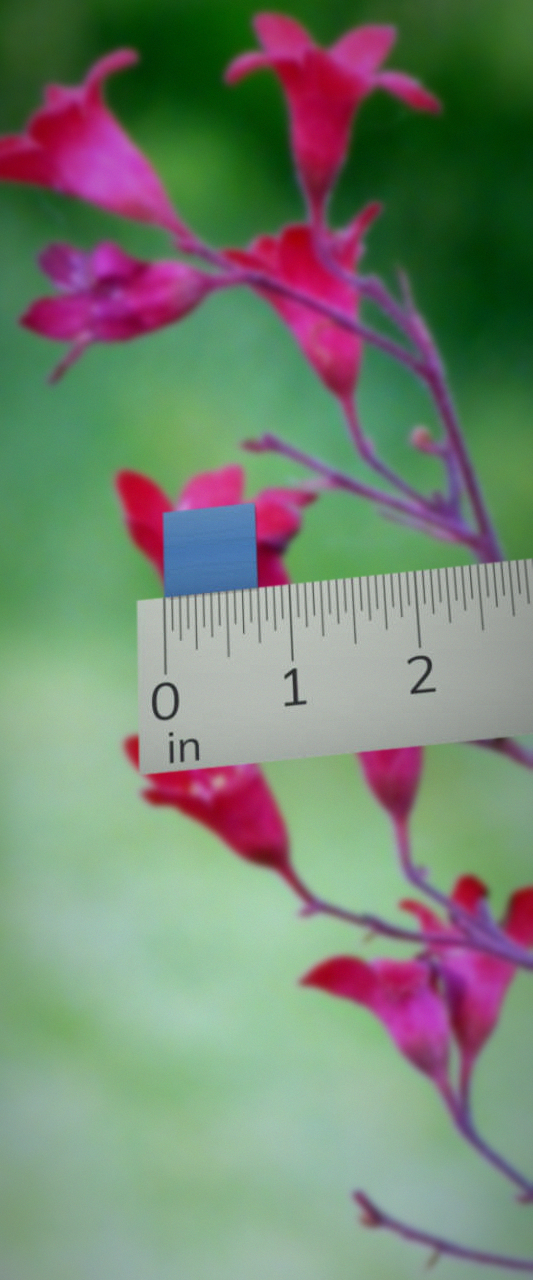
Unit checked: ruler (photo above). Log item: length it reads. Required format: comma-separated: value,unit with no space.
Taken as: 0.75,in
